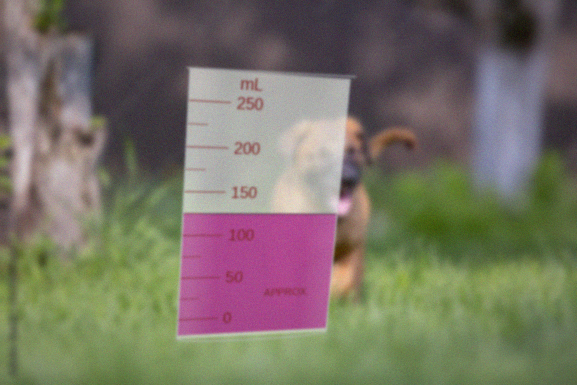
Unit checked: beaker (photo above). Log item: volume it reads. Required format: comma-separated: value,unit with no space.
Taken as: 125,mL
